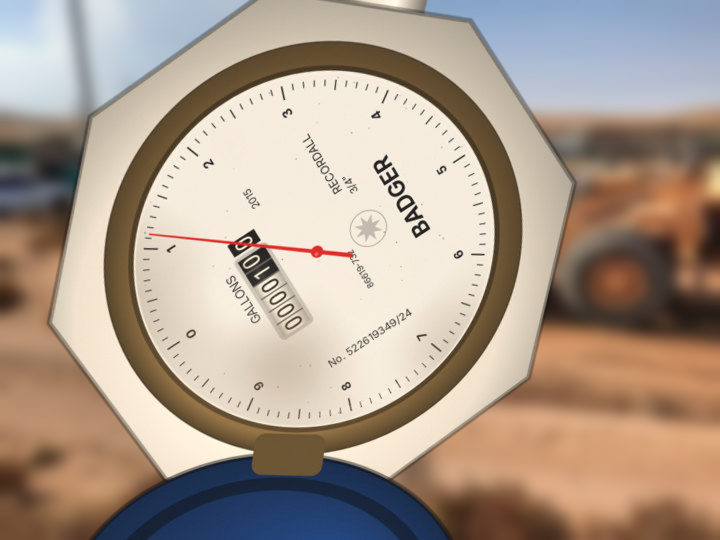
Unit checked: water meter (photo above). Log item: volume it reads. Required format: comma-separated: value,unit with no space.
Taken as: 101.1,gal
